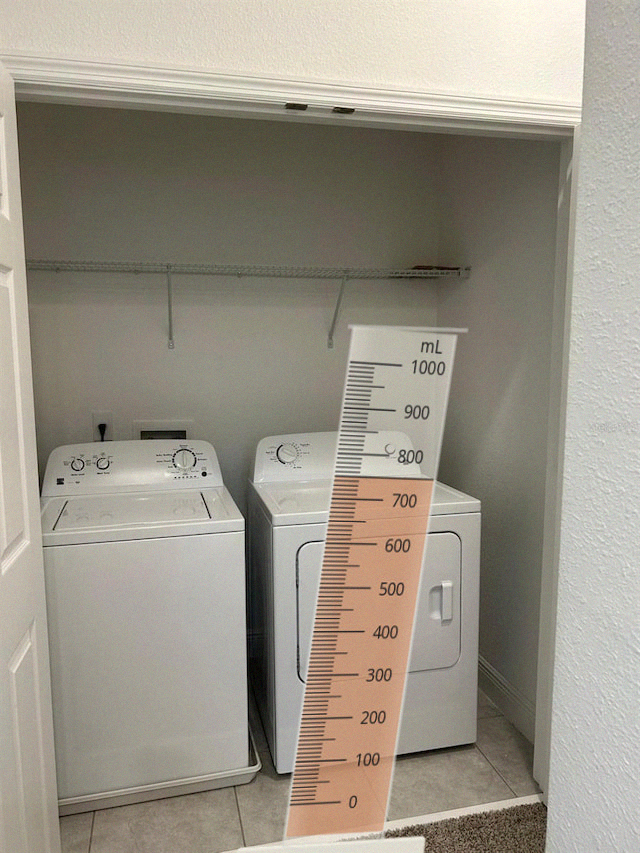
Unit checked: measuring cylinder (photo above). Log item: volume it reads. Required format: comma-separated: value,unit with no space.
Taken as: 750,mL
